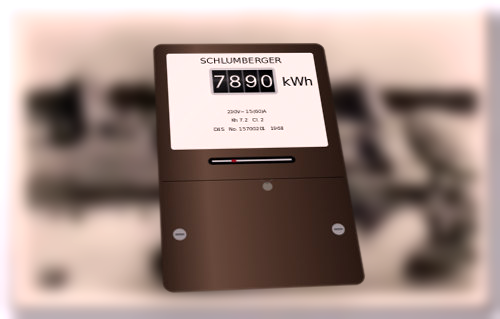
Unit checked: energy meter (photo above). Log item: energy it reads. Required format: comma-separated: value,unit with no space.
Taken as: 7890,kWh
